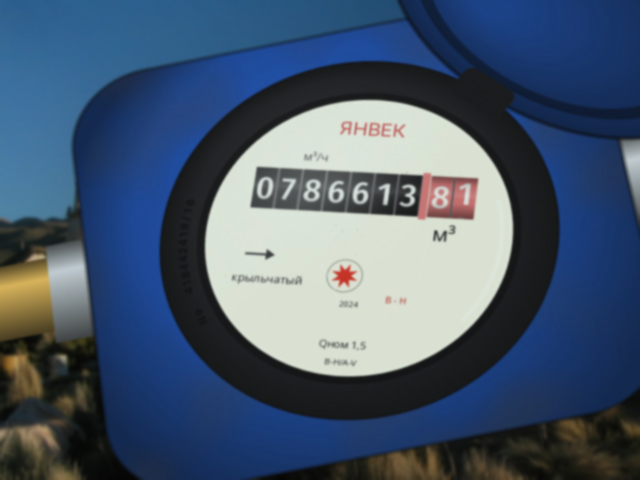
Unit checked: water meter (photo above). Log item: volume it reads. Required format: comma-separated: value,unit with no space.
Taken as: 786613.81,m³
